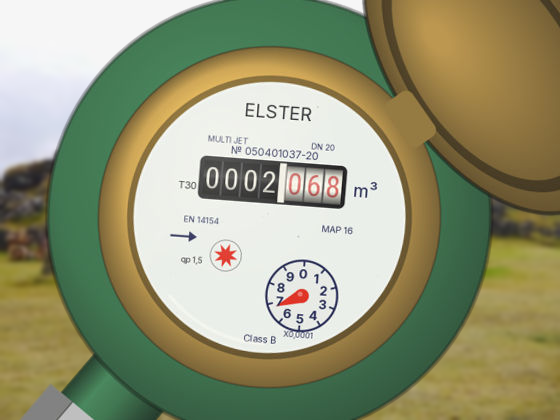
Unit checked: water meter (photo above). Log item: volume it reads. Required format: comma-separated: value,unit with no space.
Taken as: 2.0686,m³
